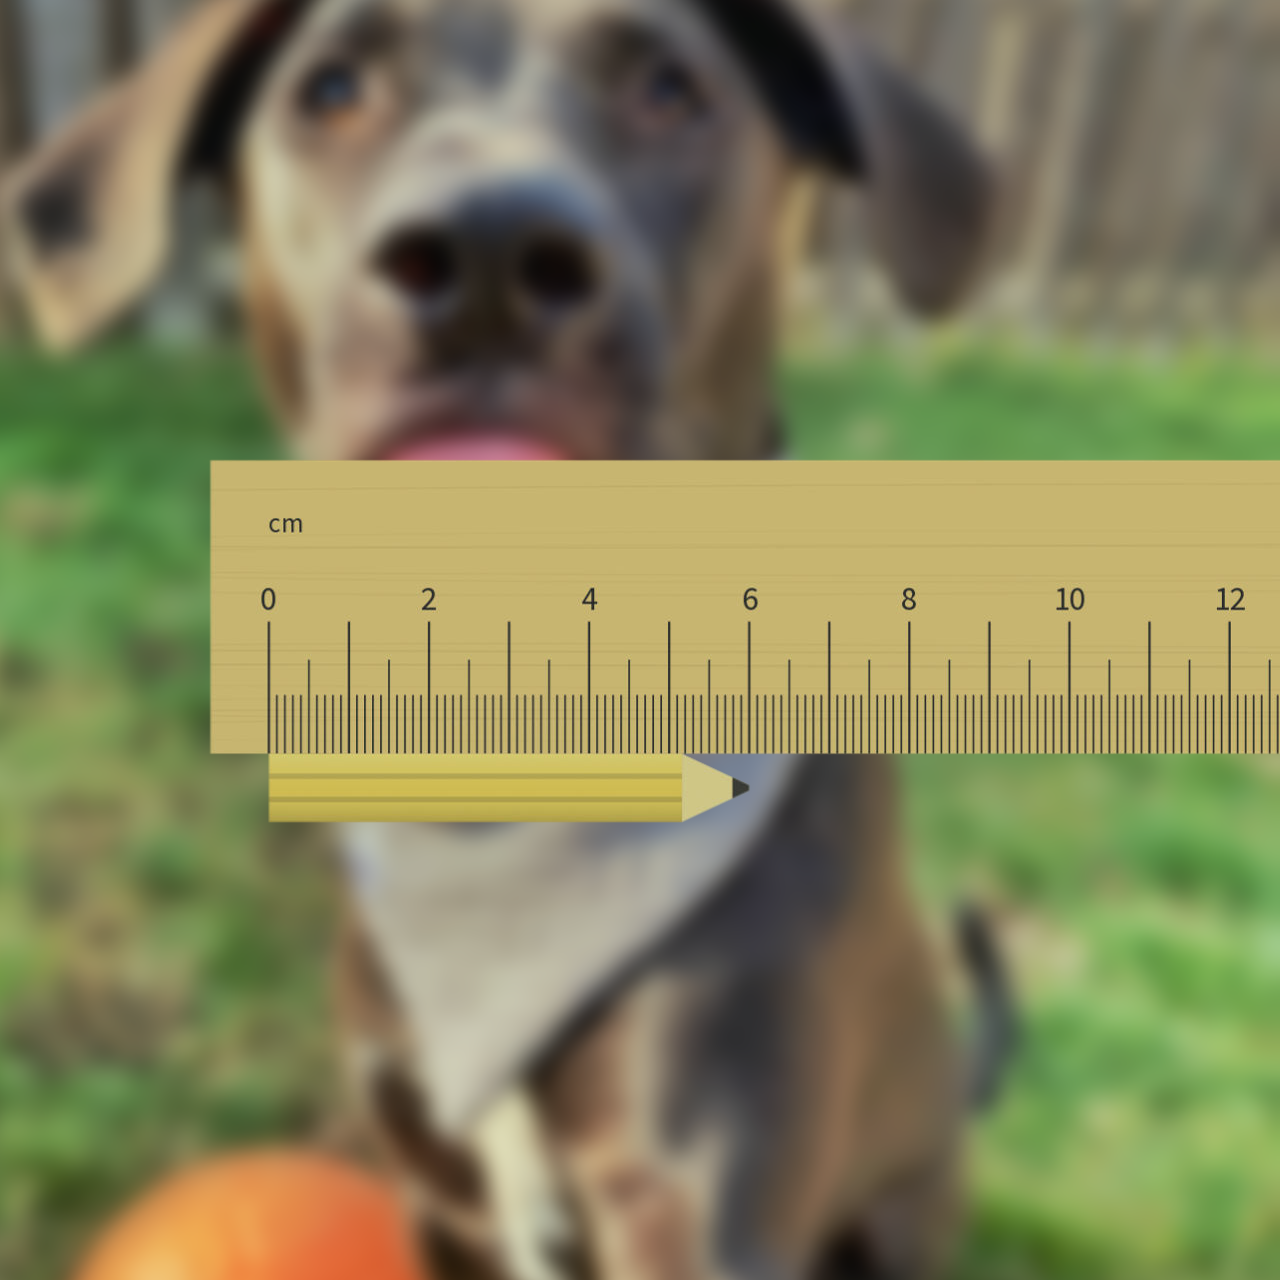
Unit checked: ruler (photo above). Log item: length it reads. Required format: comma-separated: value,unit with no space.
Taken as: 6,cm
